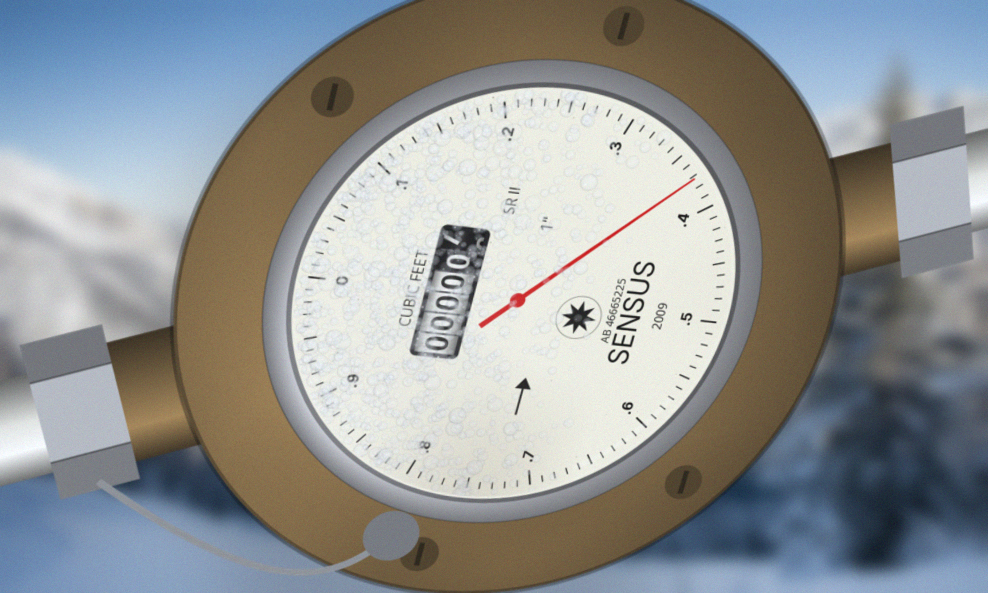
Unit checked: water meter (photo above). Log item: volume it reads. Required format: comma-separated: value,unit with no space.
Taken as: 7.37,ft³
